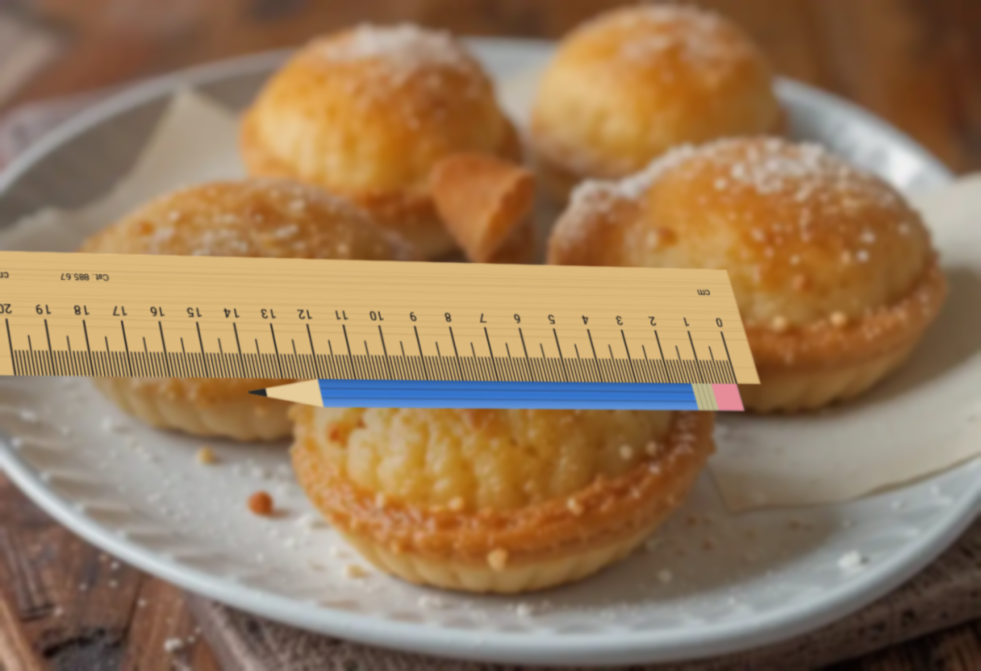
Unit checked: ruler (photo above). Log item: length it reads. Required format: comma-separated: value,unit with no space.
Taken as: 14,cm
